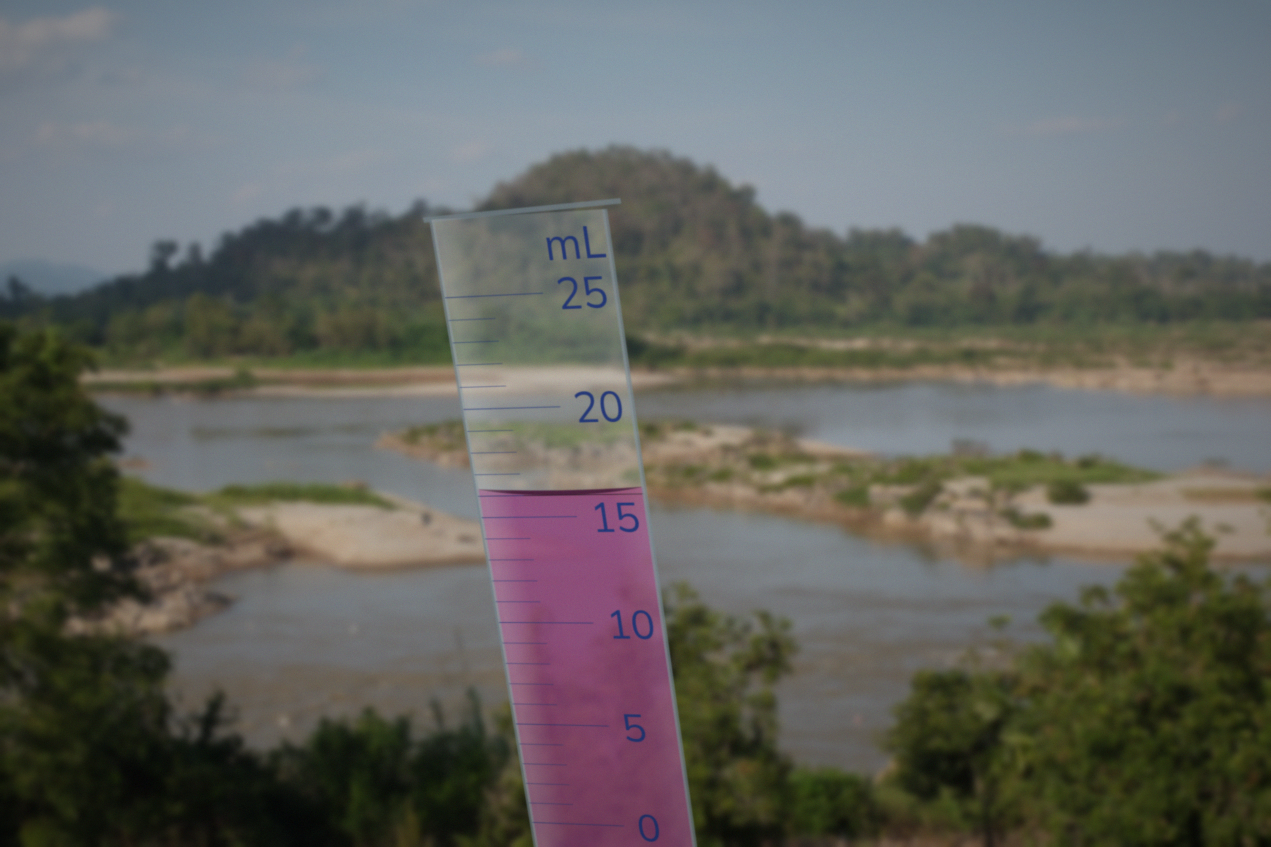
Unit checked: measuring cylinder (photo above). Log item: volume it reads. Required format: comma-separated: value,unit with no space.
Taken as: 16,mL
